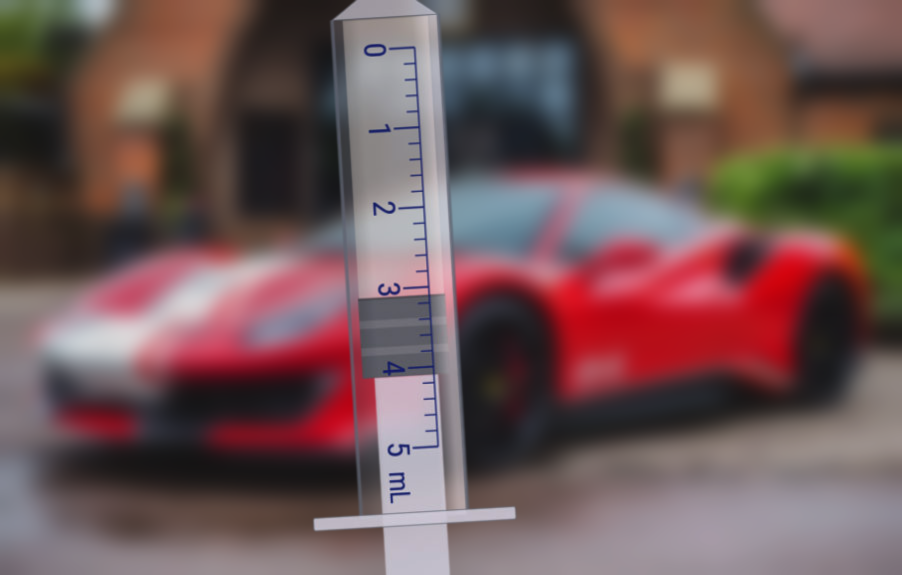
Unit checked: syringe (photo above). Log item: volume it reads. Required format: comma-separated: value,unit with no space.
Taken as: 3.1,mL
